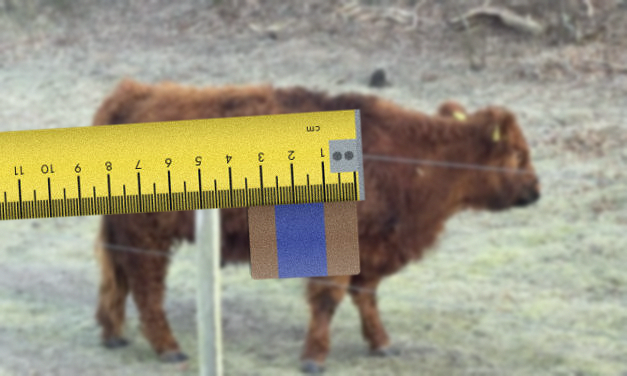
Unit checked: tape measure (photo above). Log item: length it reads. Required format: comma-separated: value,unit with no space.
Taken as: 3.5,cm
